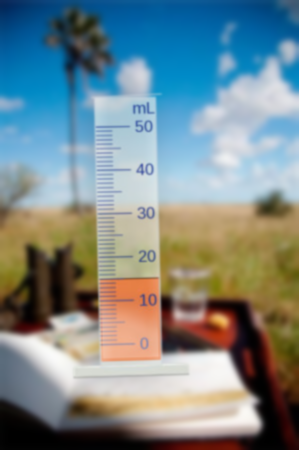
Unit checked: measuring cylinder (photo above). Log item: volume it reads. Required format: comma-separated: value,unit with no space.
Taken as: 15,mL
